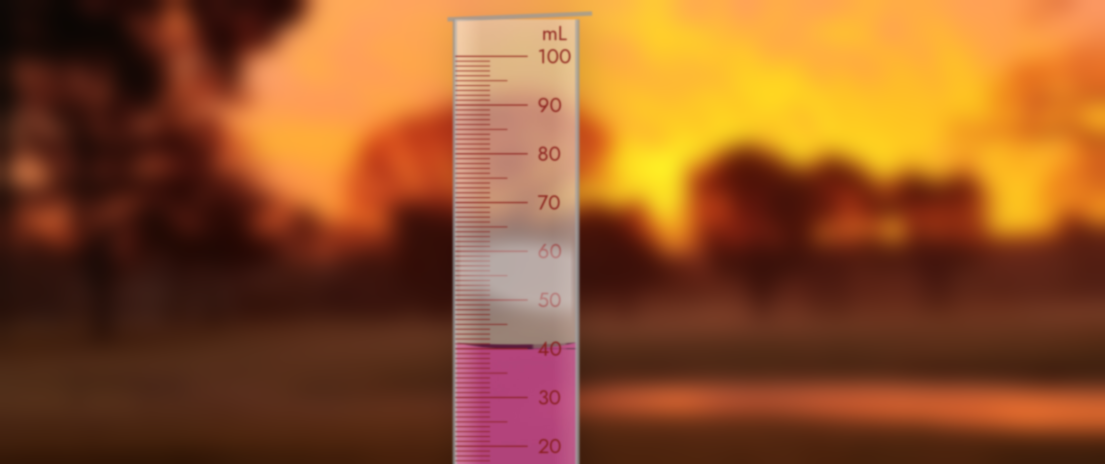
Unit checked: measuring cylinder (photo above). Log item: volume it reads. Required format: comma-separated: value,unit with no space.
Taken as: 40,mL
